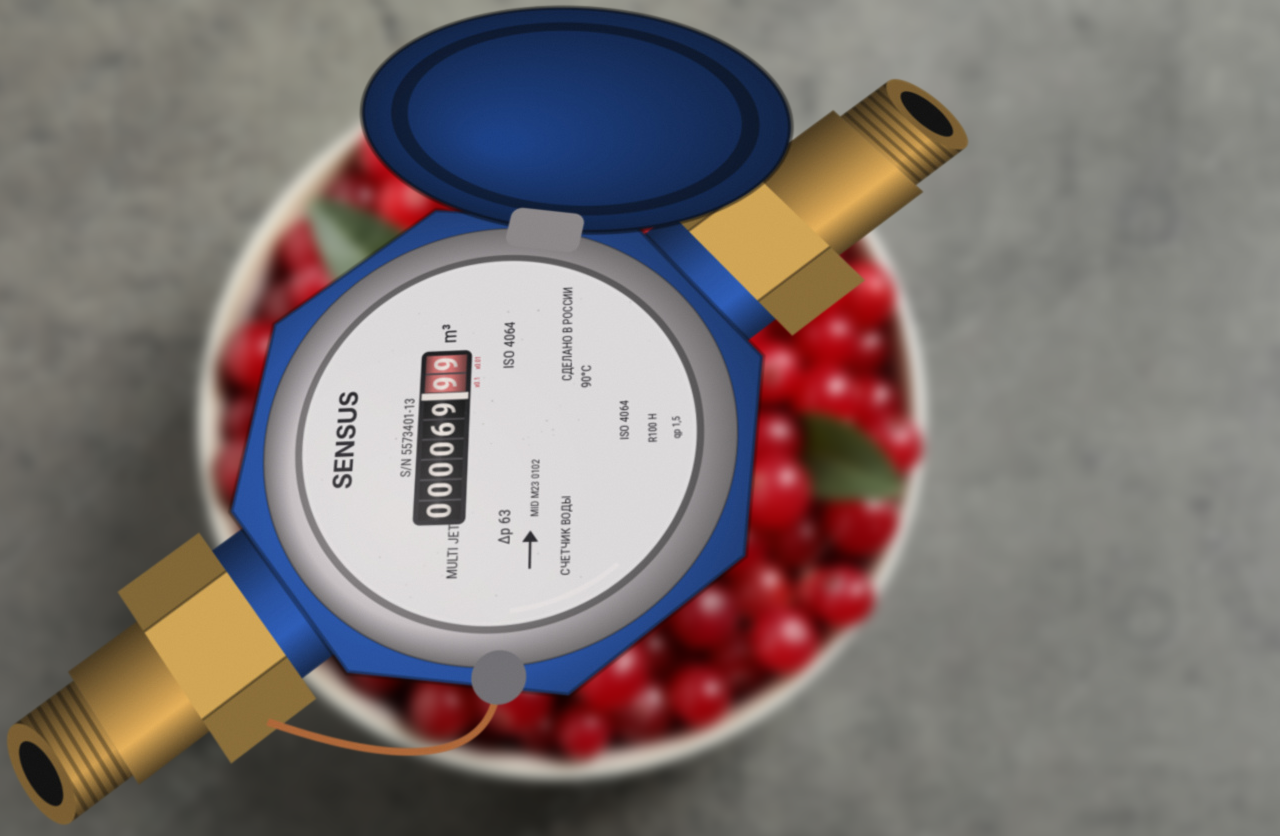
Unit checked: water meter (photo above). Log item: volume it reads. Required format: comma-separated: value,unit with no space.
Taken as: 69.99,m³
